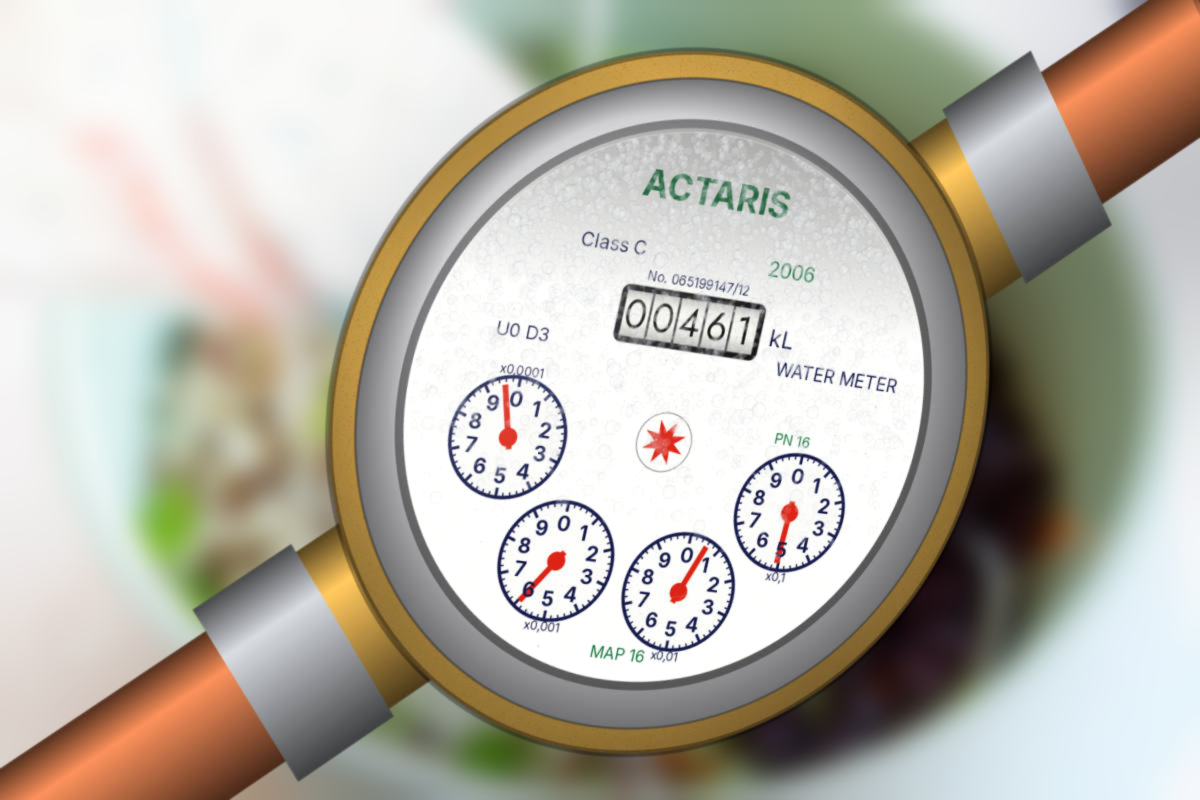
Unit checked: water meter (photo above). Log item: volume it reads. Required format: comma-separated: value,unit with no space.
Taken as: 461.5059,kL
